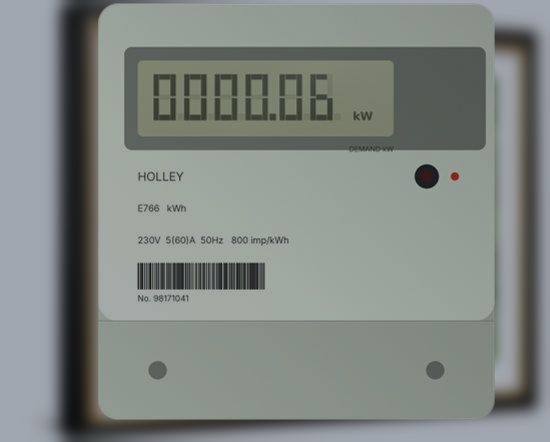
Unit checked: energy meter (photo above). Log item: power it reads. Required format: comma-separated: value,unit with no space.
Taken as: 0.06,kW
